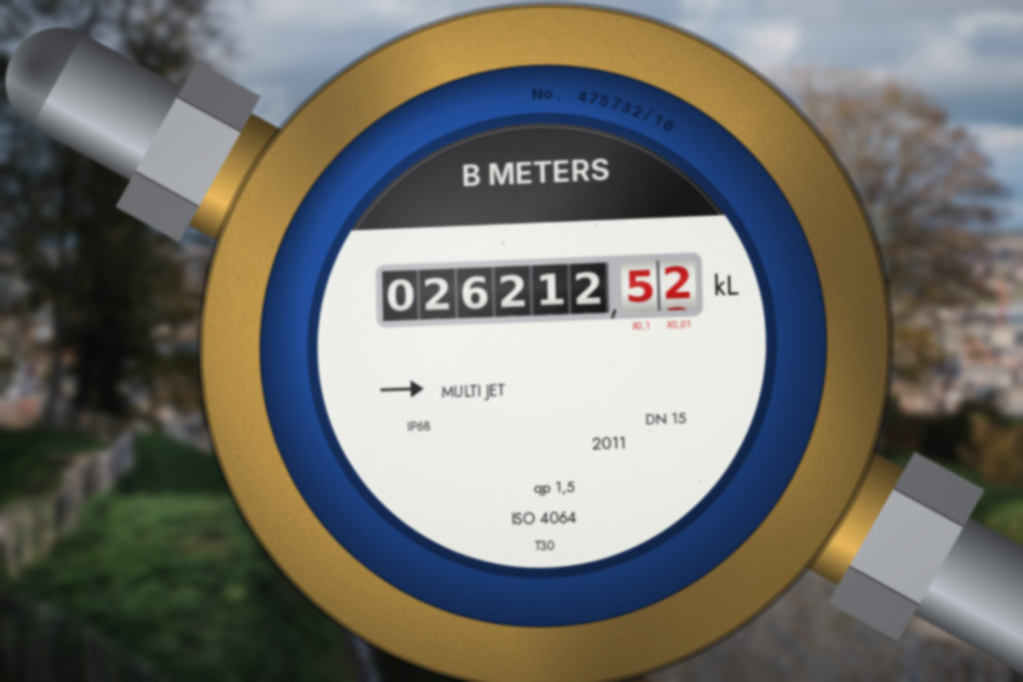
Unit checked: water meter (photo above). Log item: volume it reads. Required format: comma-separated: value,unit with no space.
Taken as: 26212.52,kL
